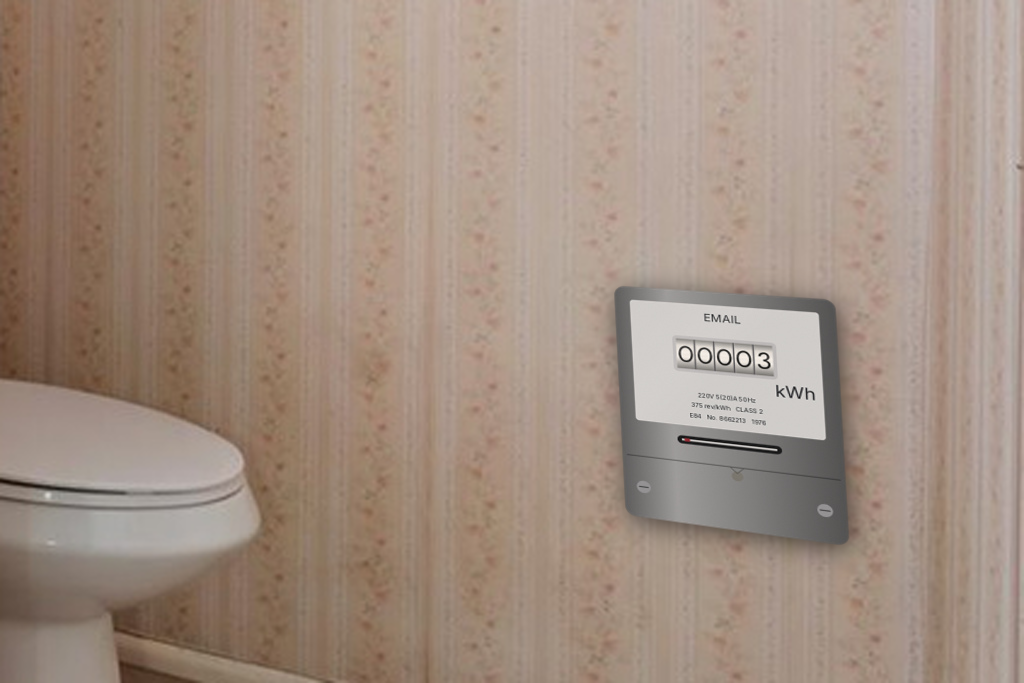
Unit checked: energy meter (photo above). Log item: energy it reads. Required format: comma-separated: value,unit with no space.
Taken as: 3,kWh
